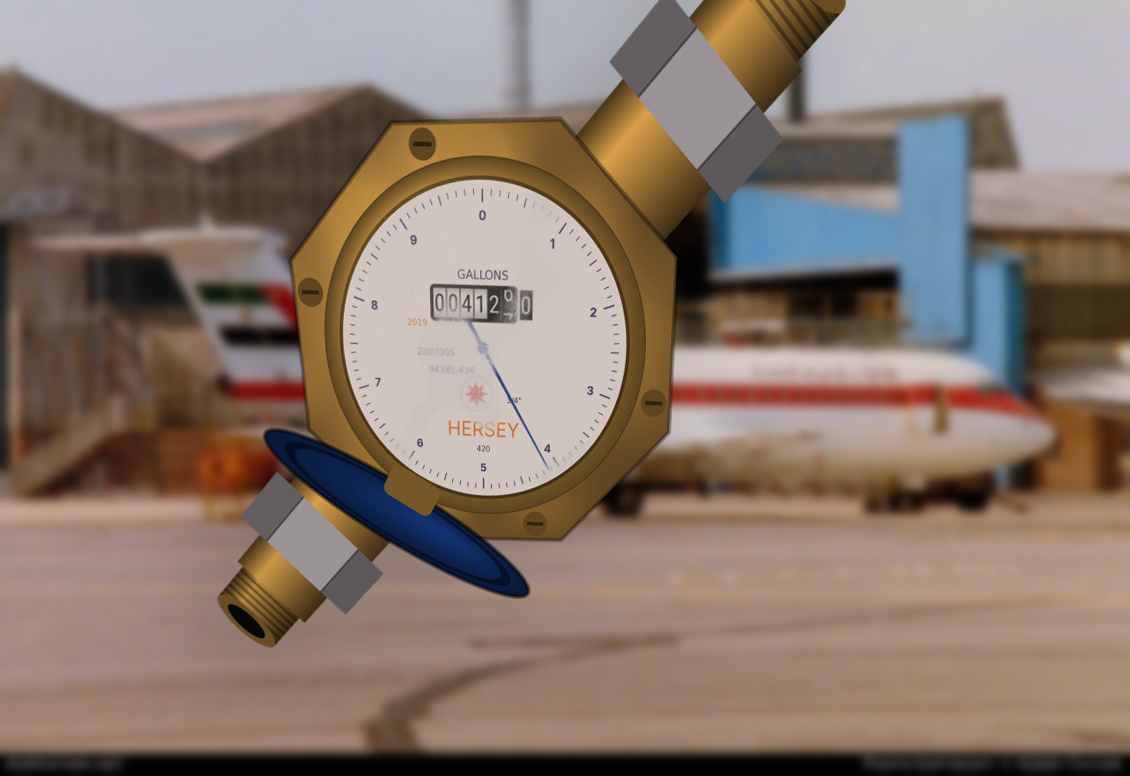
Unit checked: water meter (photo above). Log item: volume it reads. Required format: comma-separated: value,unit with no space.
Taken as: 41264.1,gal
